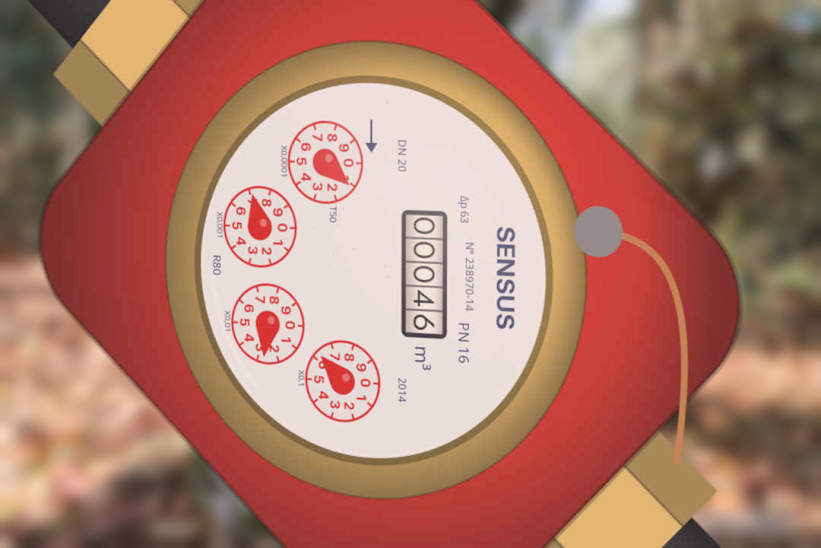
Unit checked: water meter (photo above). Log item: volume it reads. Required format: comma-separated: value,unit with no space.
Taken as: 46.6271,m³
